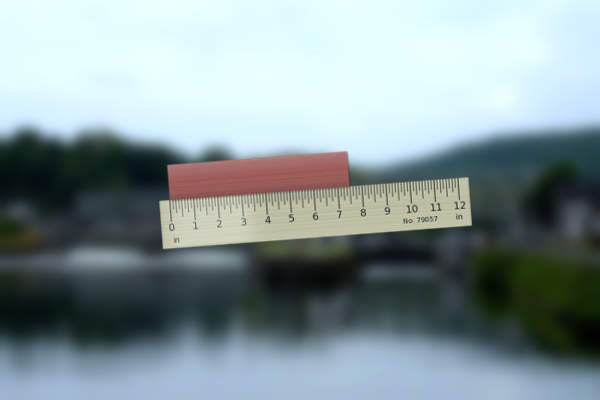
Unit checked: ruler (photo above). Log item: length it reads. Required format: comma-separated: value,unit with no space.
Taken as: 7.5,in
